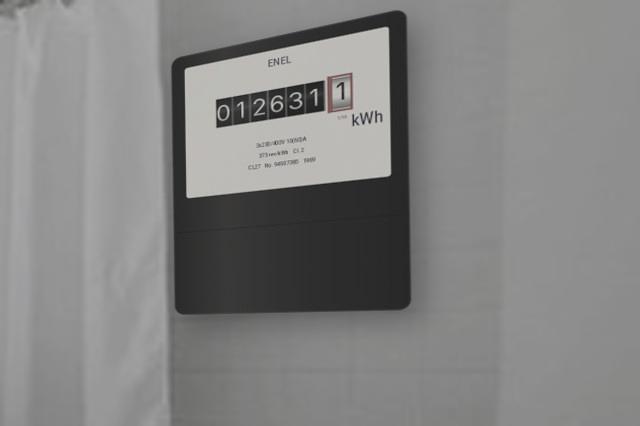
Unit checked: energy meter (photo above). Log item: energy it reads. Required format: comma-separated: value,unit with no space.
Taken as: 12631.1,kWh
